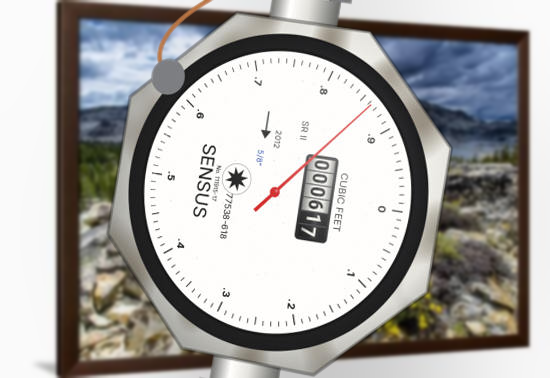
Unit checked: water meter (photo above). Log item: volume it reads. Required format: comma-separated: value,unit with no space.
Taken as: 616.86,ft³
